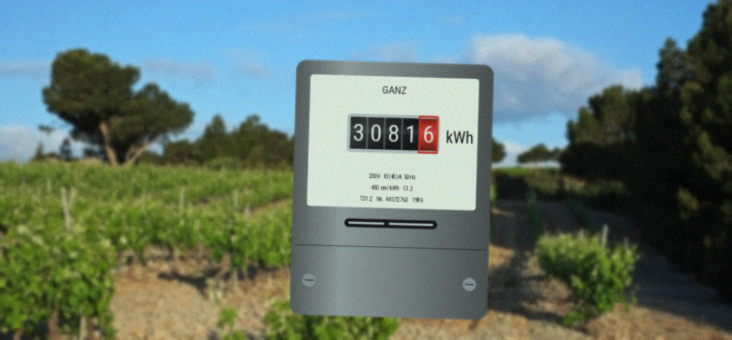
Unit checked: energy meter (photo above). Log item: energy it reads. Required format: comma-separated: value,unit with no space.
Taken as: 3081.6,kWh
